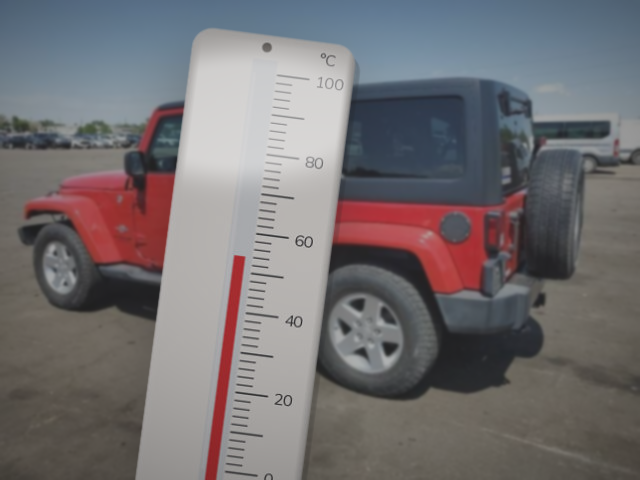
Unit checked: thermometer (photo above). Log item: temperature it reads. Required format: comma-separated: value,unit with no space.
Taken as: 54,°C
